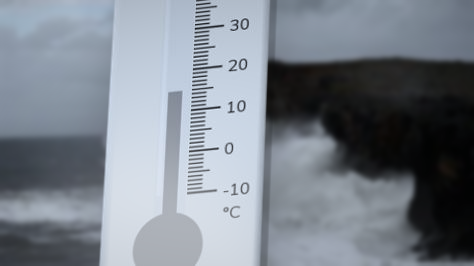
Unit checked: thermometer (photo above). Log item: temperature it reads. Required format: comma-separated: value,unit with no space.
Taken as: 15,°C
